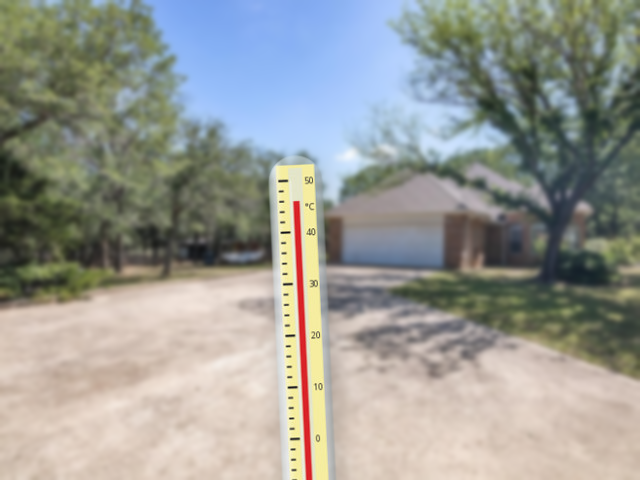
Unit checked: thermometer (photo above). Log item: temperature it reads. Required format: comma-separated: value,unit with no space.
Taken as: 46,°C
